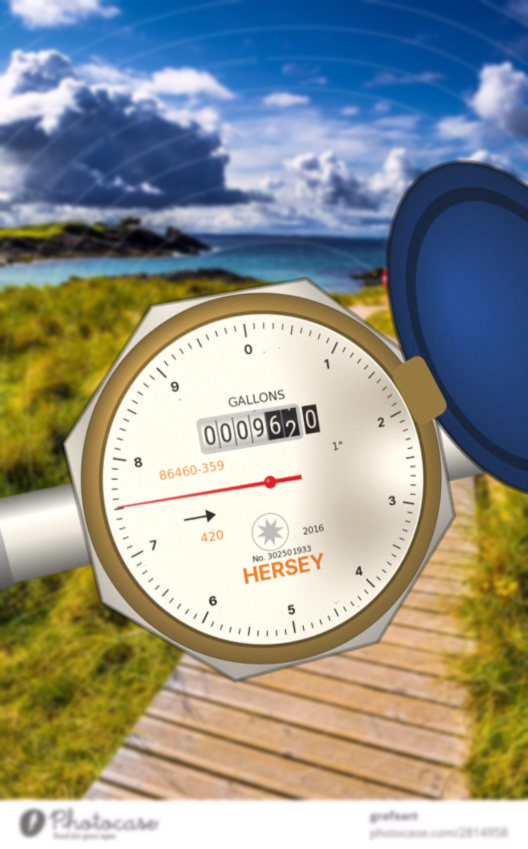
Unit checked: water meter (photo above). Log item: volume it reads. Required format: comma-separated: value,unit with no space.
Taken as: 9617.5,gal
